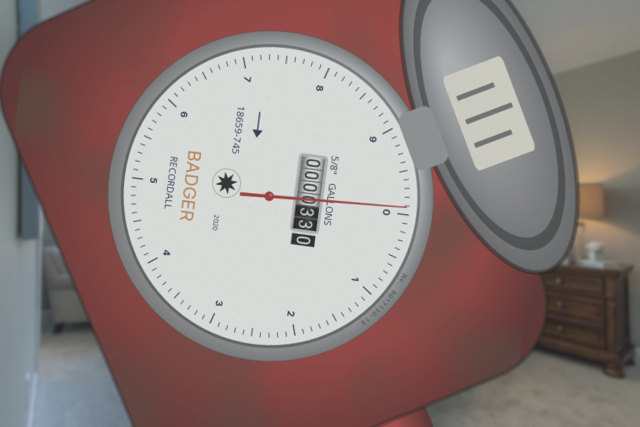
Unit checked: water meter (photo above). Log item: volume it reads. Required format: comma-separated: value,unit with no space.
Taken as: 329.9,gal
